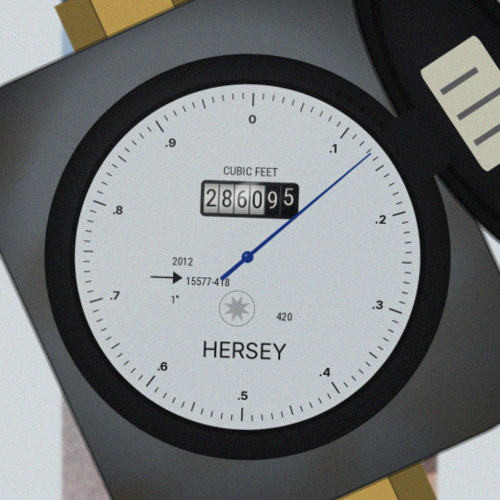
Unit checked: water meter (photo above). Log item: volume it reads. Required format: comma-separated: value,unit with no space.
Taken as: 286095.13,ft³
